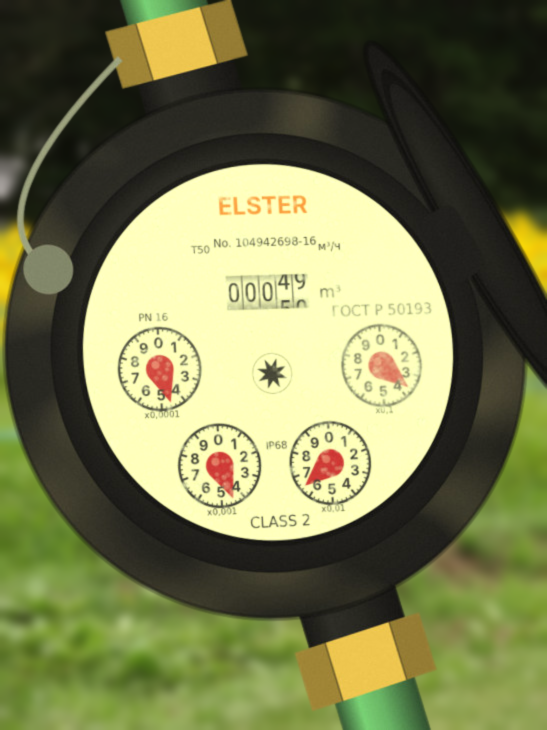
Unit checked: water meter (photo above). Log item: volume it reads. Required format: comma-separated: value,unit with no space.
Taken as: 49.3644,m³
